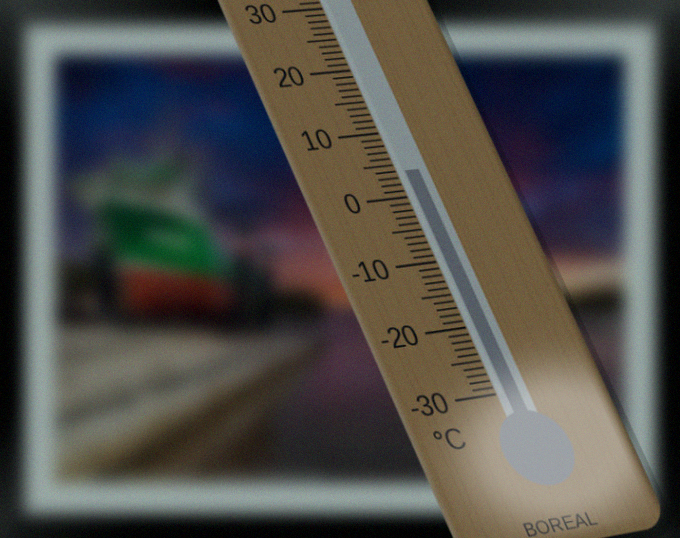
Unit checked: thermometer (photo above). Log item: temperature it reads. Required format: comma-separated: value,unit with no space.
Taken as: 4,°C
